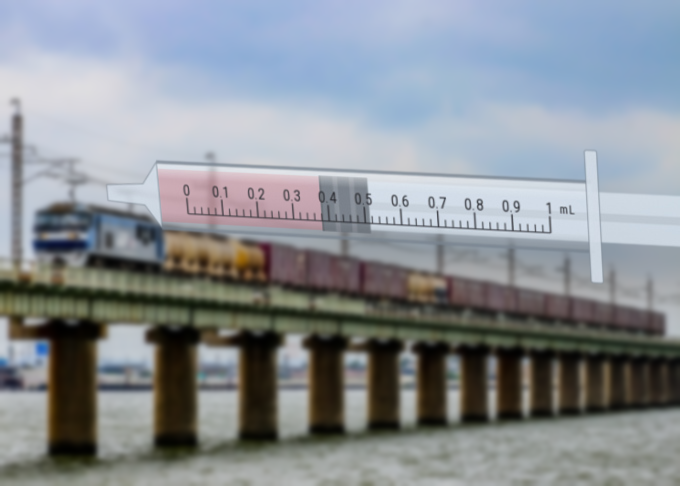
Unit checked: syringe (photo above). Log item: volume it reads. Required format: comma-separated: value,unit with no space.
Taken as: 0.38,mL
